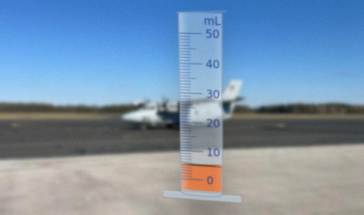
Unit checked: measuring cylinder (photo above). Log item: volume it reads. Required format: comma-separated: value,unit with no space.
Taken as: 5,mL
